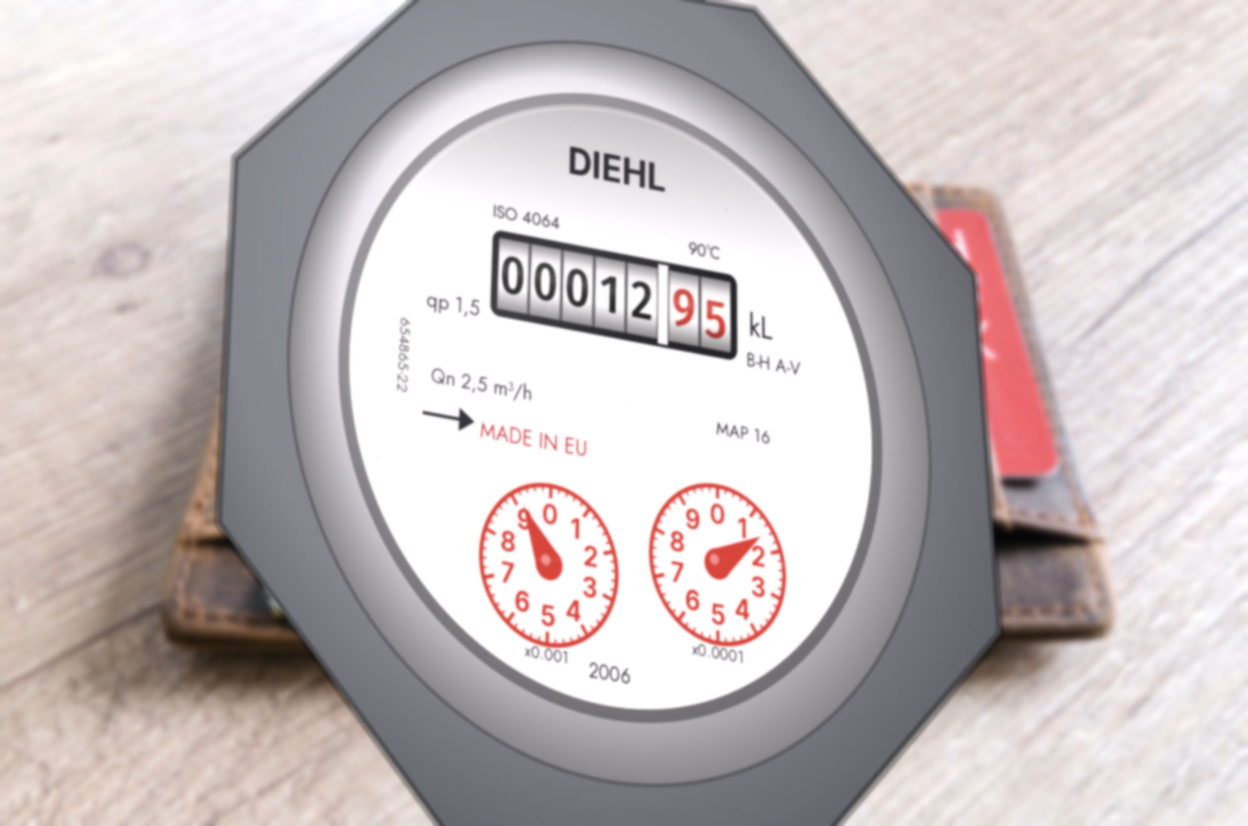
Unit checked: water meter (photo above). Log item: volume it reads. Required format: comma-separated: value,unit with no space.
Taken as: 12.9491,kL
